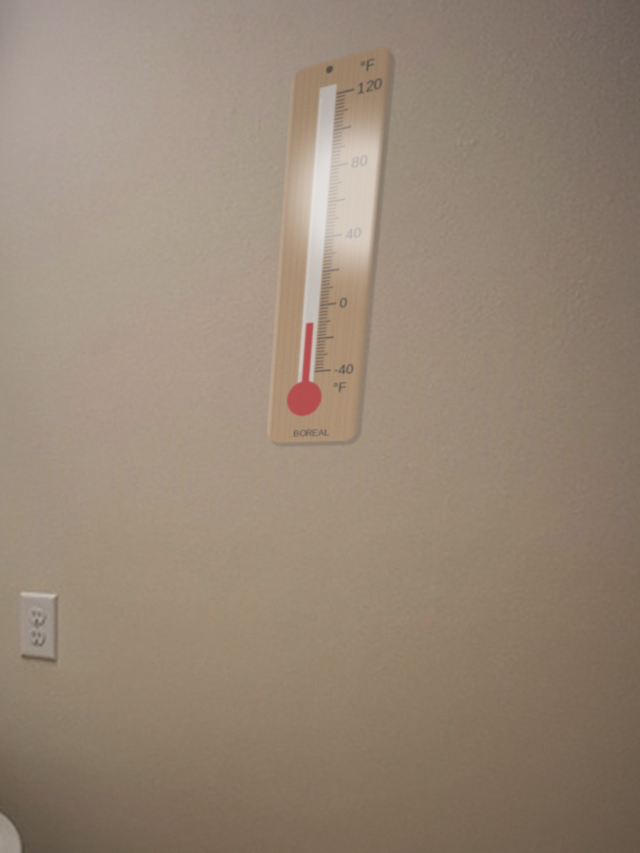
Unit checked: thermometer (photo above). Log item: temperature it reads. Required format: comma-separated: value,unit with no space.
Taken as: -10,°F
